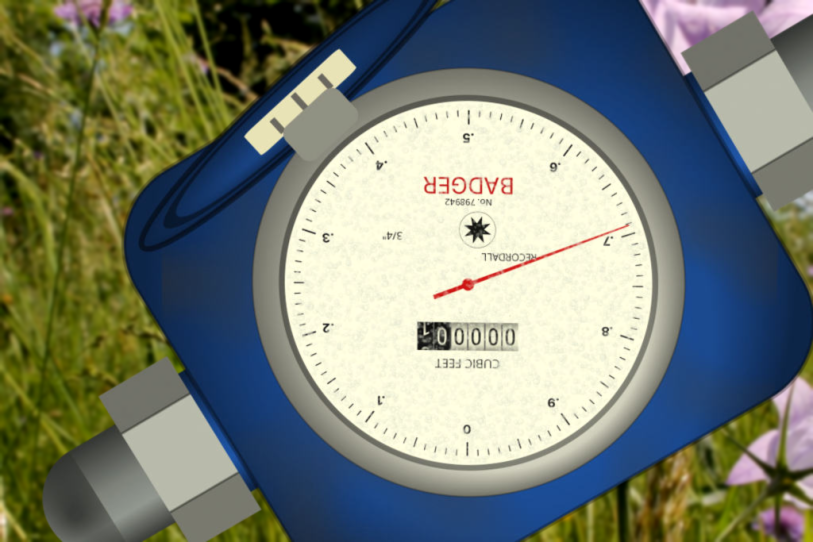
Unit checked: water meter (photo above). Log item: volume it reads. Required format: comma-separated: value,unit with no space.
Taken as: 0.69,ft³
